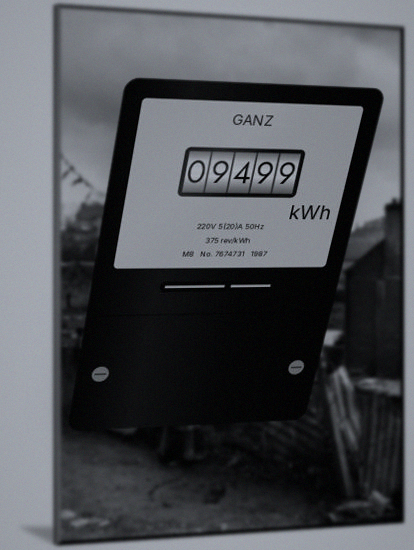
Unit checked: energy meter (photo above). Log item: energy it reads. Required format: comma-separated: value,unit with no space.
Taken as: 9499,kWh
